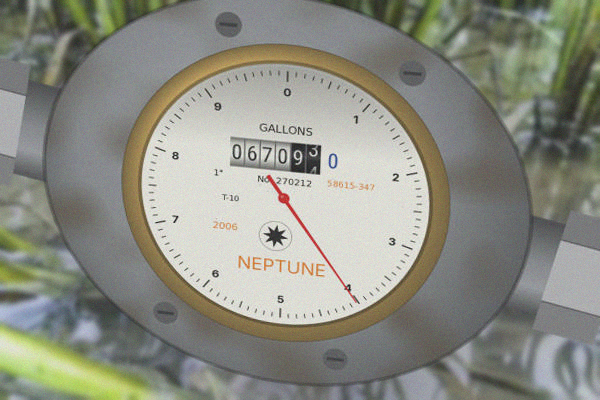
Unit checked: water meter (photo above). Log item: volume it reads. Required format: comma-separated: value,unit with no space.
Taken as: 670934.0,gal
